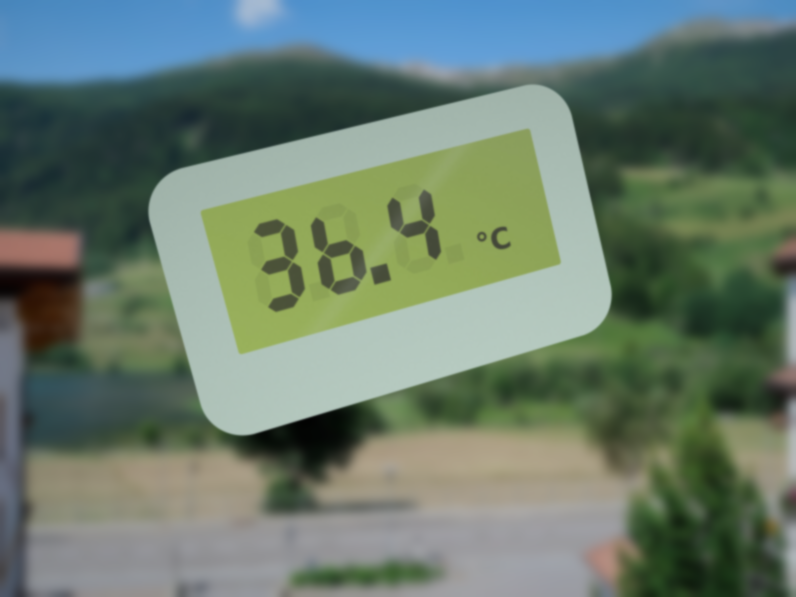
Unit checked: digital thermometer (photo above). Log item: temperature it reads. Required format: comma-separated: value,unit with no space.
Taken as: 36.4,°C
